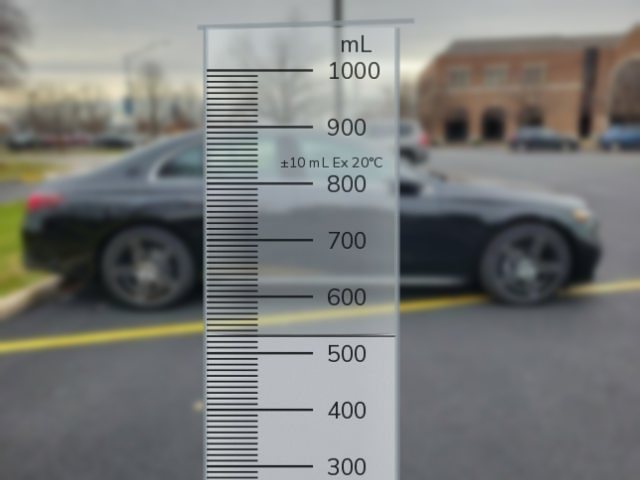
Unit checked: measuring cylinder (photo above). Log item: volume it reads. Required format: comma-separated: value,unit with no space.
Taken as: 530,mL
